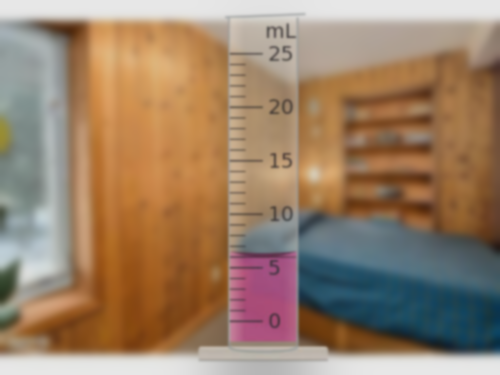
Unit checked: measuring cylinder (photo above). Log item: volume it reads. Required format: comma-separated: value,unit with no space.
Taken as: 6,mL
